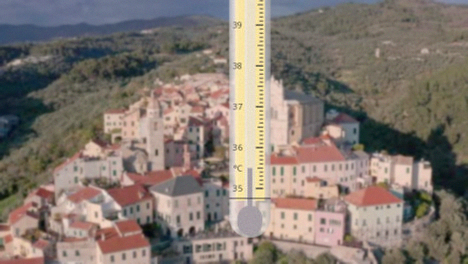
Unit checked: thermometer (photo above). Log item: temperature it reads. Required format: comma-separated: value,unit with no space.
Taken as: 35.5,°C
